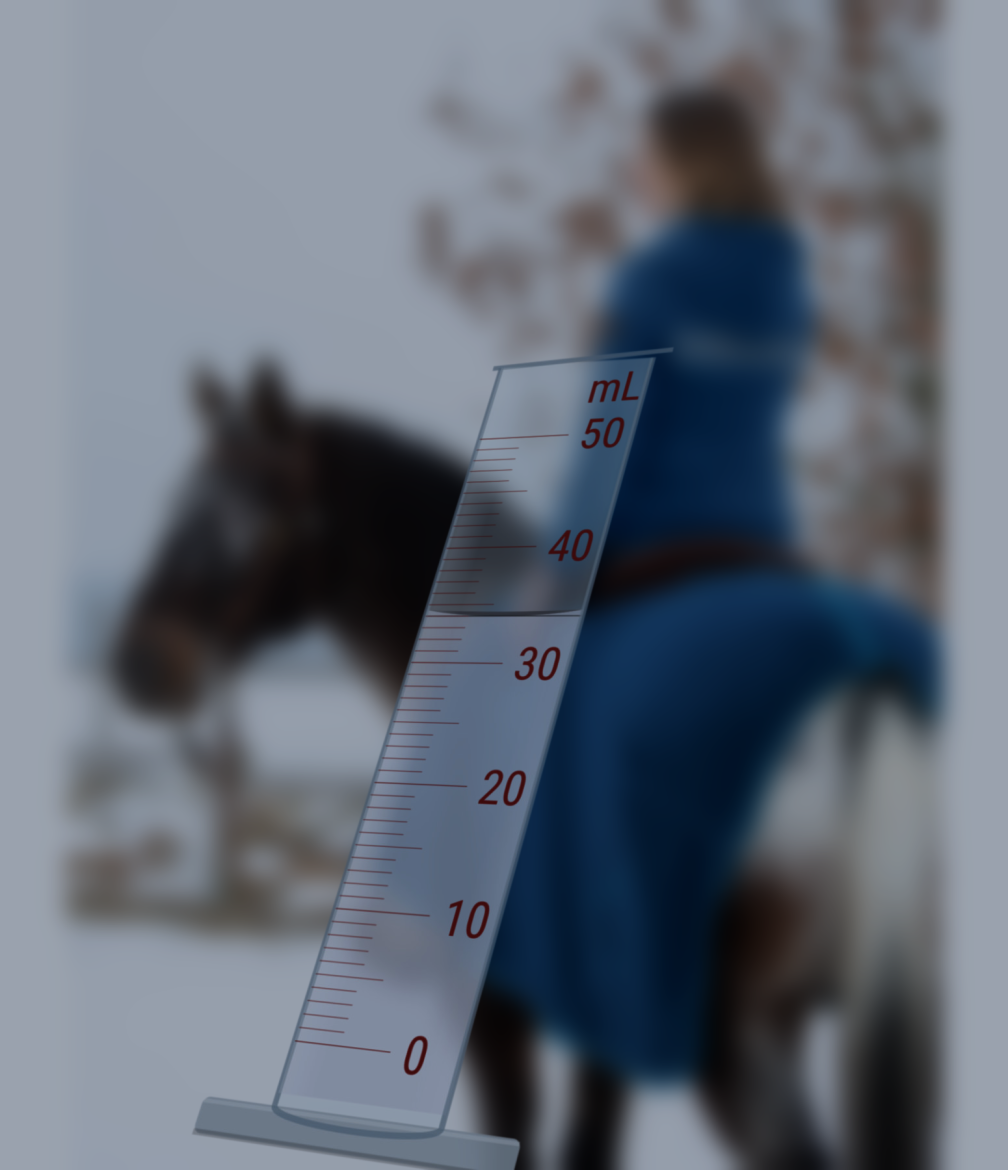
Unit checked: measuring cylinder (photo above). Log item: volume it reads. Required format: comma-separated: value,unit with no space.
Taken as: 34,mL
